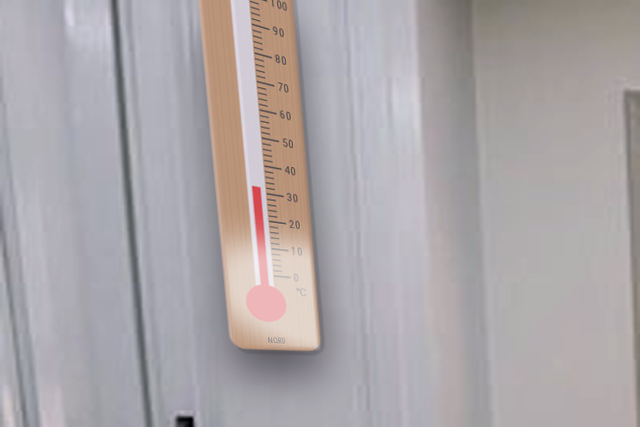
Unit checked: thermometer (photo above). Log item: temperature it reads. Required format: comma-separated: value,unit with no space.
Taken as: 32,°C
